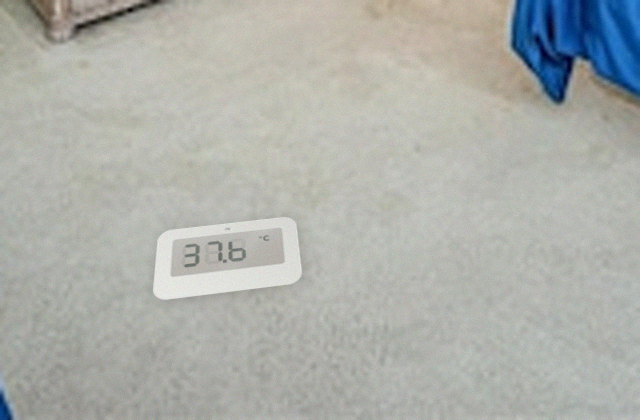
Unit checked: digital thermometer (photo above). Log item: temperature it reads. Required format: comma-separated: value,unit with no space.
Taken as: 37.6,°C
